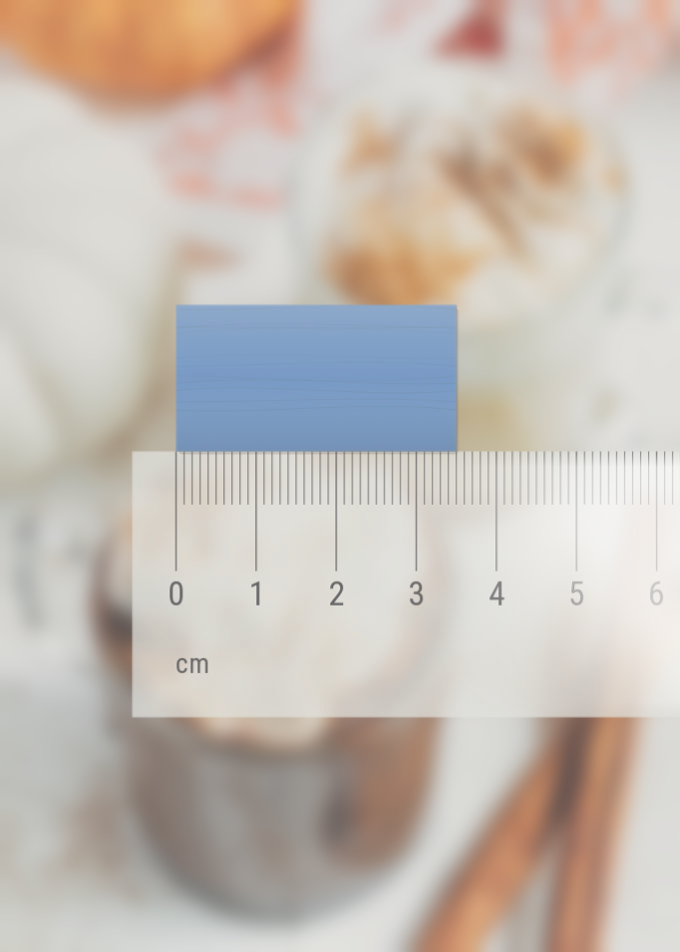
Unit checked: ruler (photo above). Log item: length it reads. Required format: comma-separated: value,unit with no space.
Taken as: 3.5,cm
